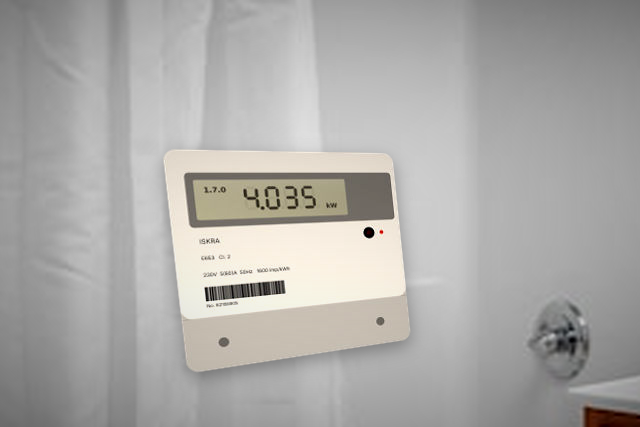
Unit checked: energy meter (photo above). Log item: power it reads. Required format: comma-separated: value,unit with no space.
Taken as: 4.035,kW
